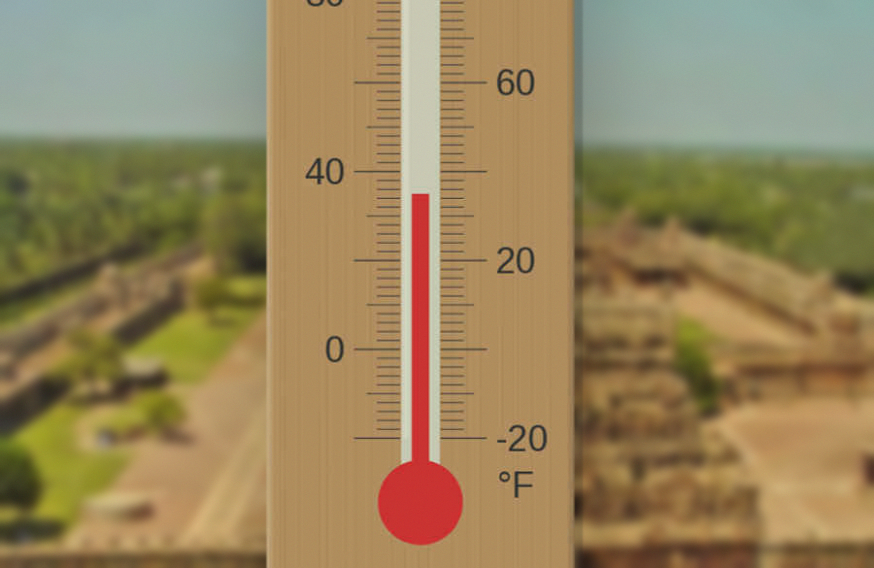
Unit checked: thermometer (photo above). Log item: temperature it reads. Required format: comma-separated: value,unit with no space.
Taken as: 35,°F
